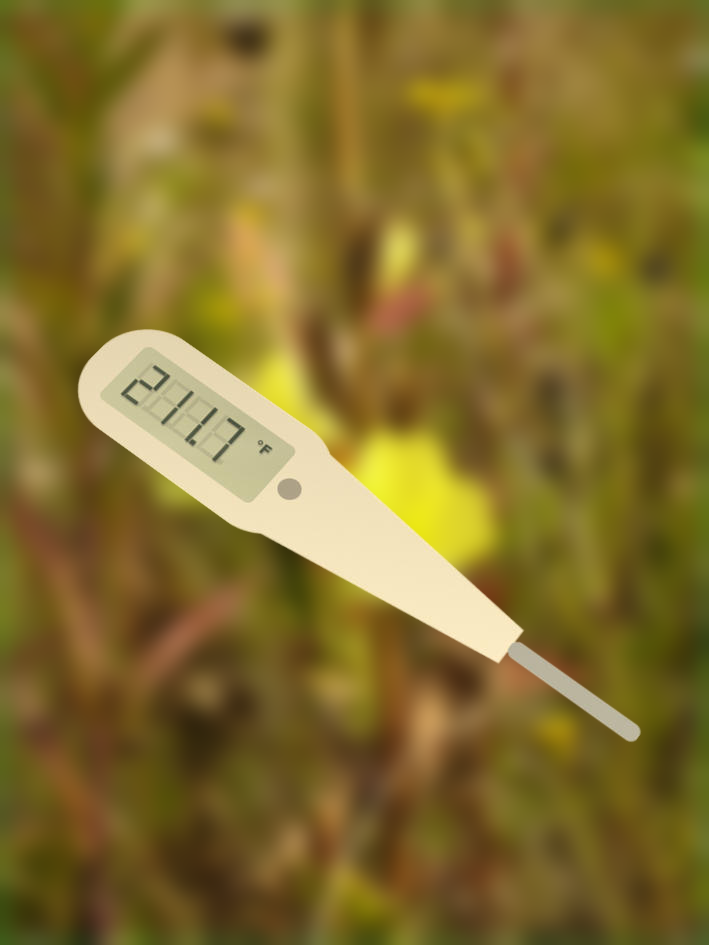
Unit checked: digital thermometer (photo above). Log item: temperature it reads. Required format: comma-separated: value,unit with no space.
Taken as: 211.7,°F
